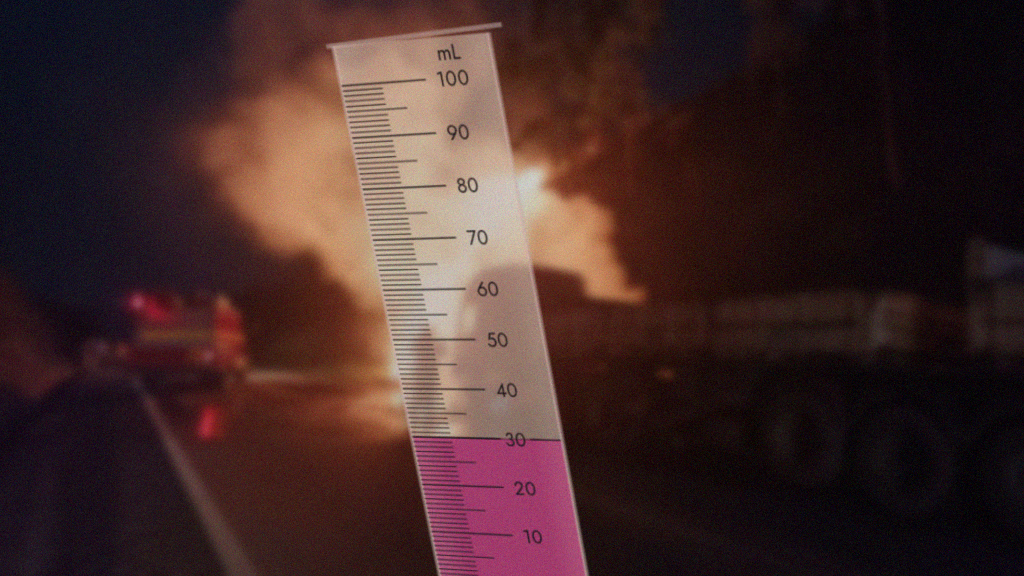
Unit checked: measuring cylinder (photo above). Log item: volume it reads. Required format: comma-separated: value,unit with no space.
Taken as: 30,mL
